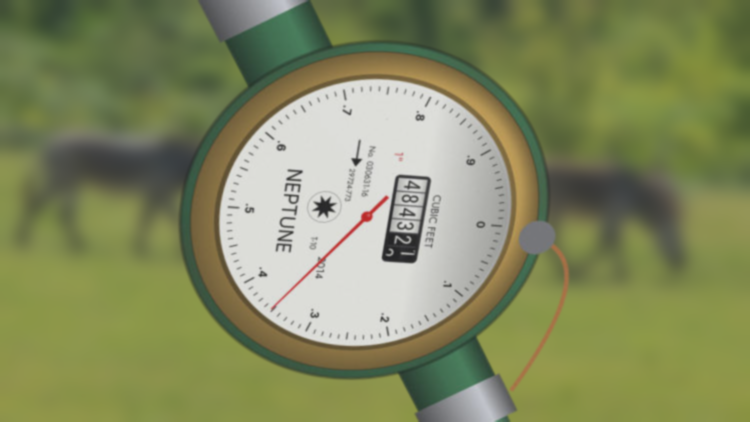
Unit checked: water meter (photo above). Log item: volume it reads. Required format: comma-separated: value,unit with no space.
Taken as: 484321.35,ft³
